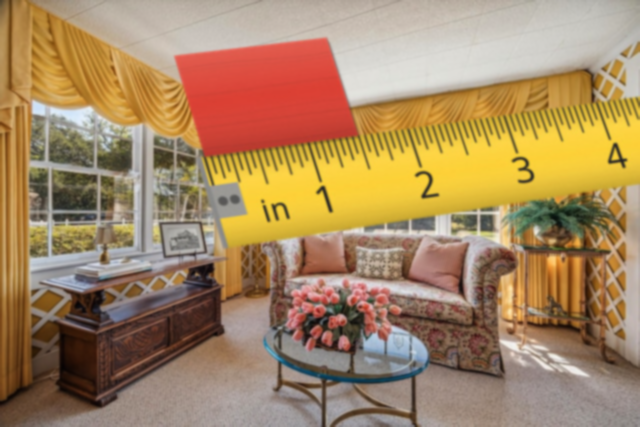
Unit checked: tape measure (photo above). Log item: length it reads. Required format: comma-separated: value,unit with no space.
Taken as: 1.5,in
